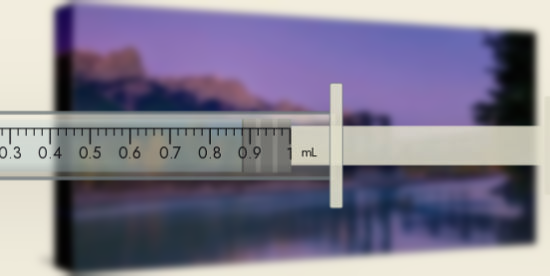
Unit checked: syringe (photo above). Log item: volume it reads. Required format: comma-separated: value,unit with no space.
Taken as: 0.88,mL
